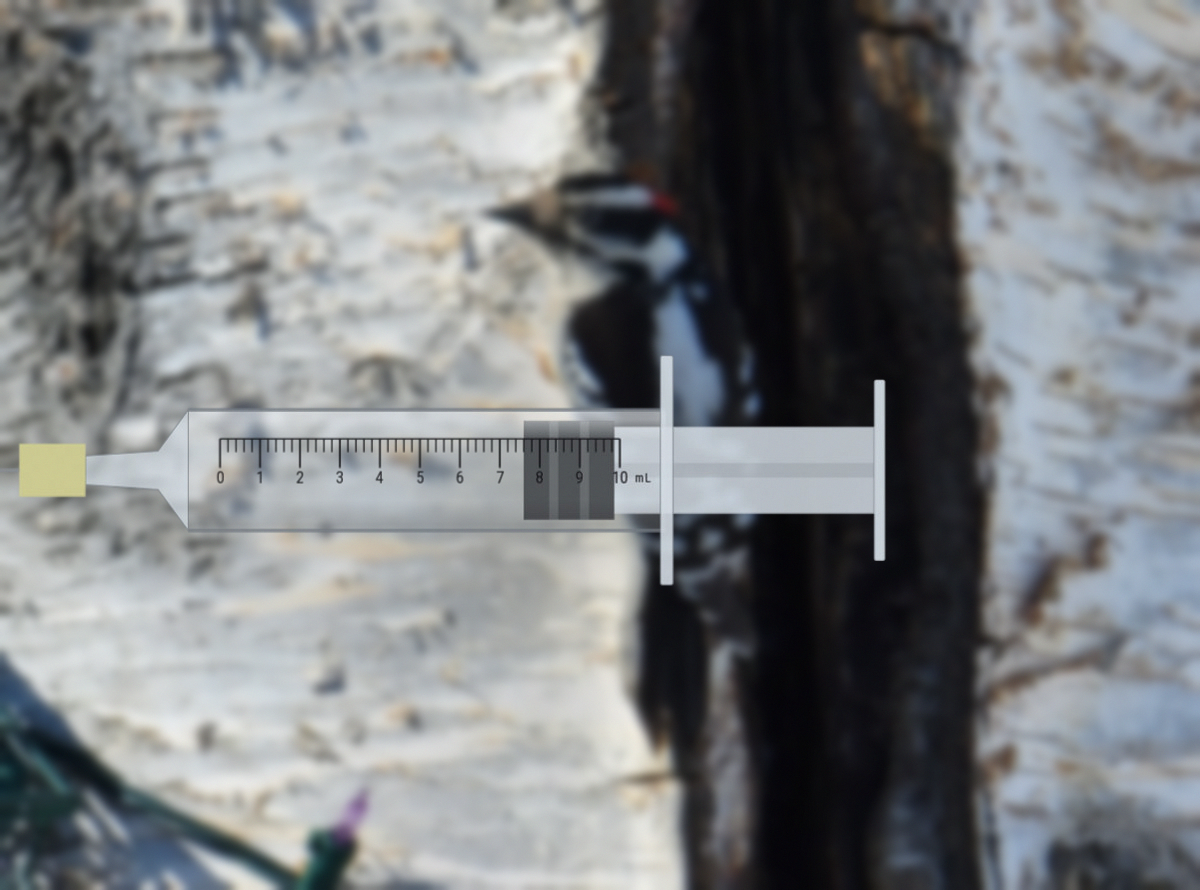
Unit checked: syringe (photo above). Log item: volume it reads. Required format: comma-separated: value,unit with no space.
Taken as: 7.6,mL
